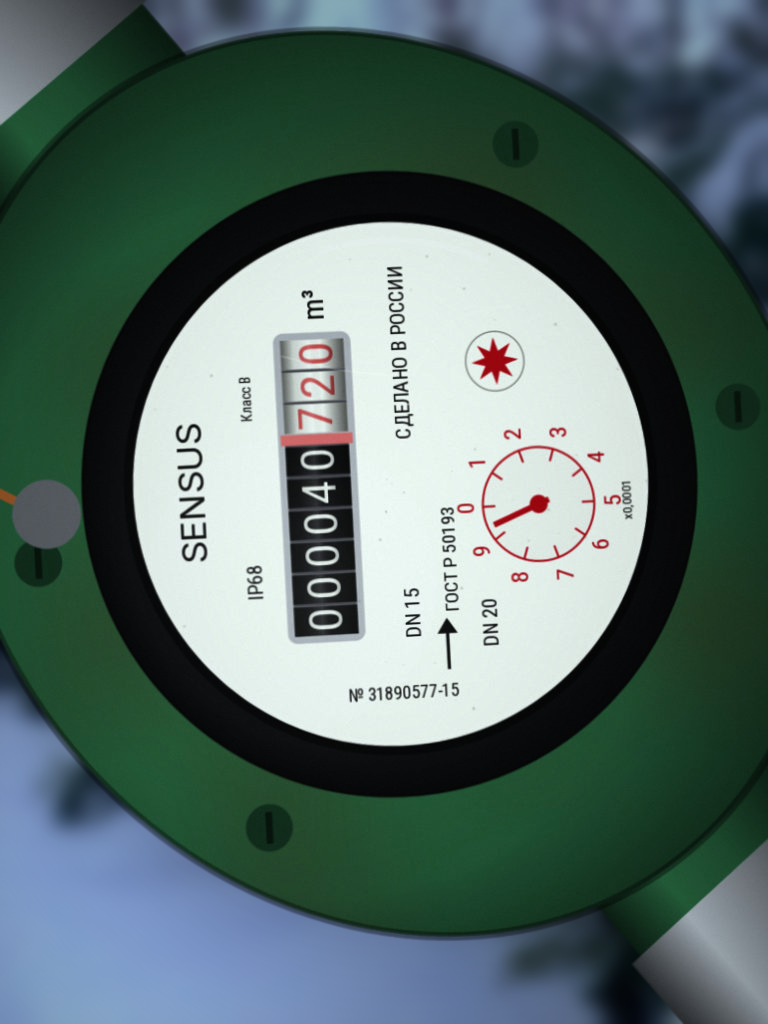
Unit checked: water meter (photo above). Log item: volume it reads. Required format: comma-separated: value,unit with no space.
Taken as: 40.7199,m³
